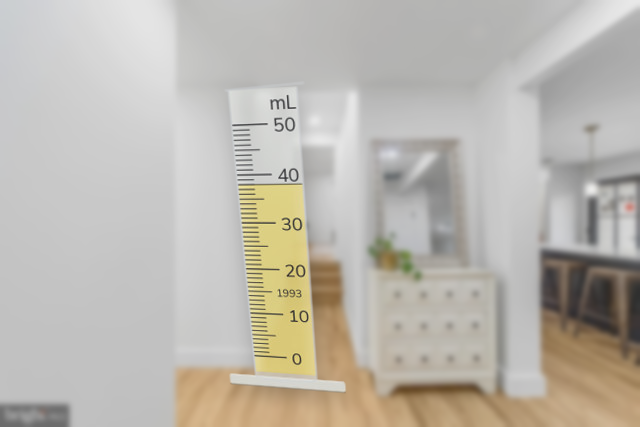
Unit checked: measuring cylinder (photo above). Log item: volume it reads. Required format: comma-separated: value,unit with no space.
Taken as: 38,mL
